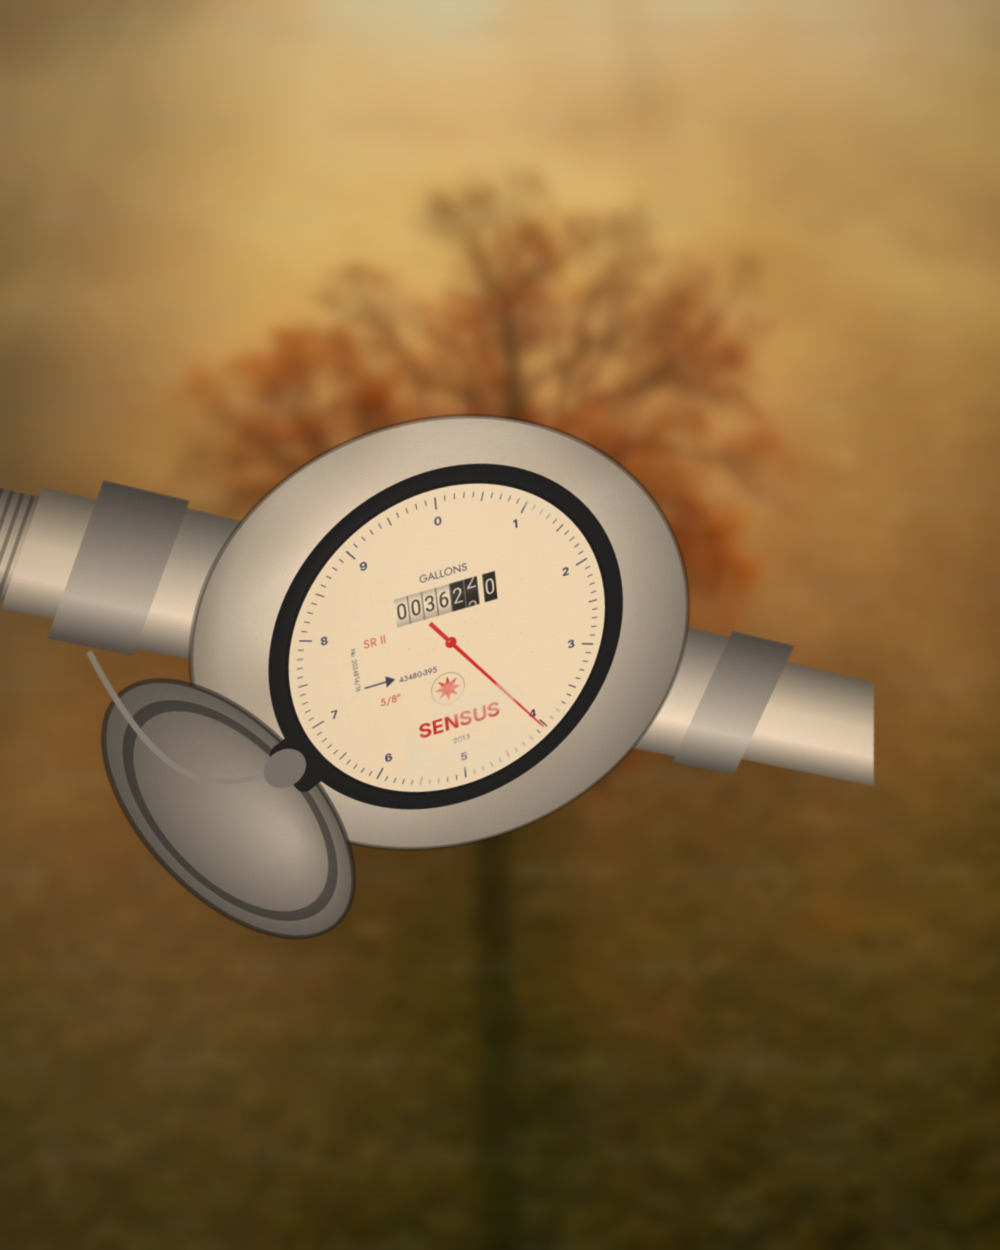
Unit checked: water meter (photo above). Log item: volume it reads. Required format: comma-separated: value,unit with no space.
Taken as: 36224.0,gal
